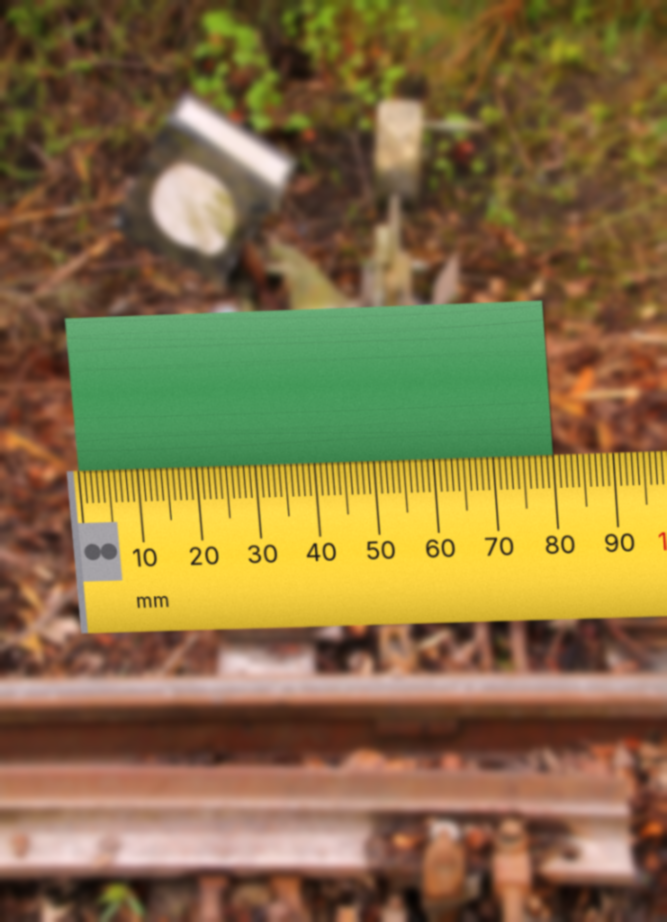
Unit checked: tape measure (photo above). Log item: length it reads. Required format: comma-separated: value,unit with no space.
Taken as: 80,mm
